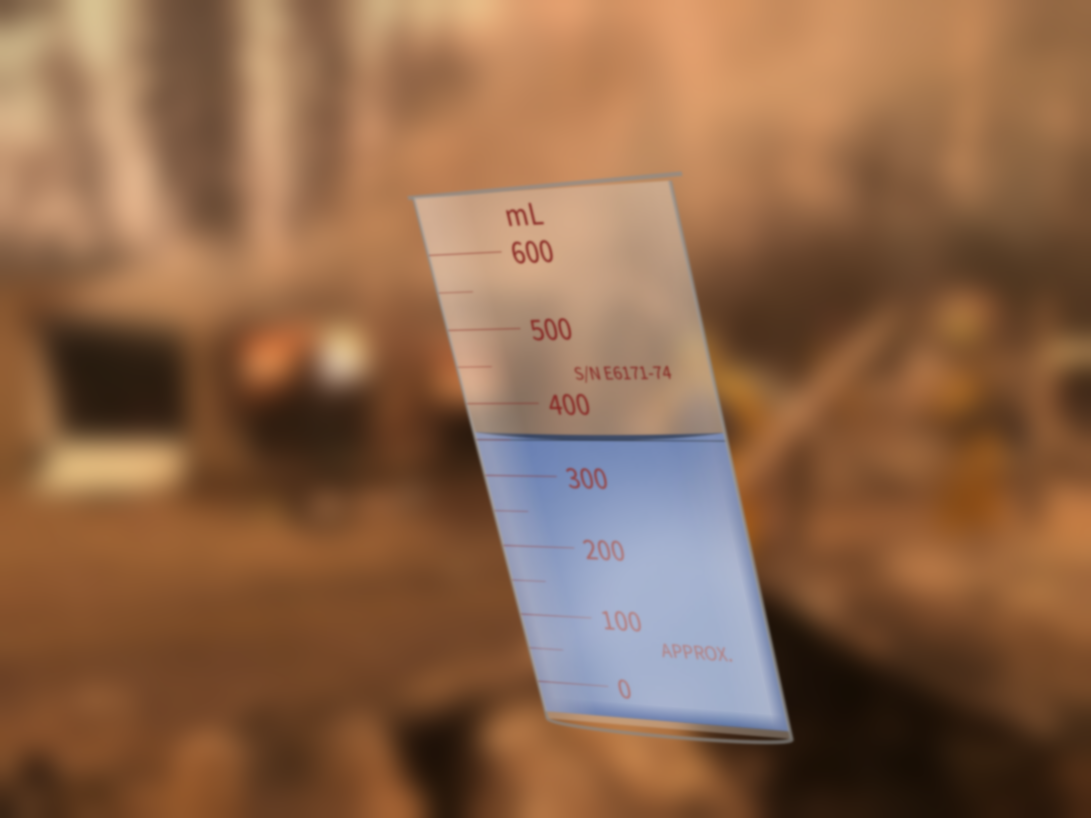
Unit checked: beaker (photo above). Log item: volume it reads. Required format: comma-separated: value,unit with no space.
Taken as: 350,mL
